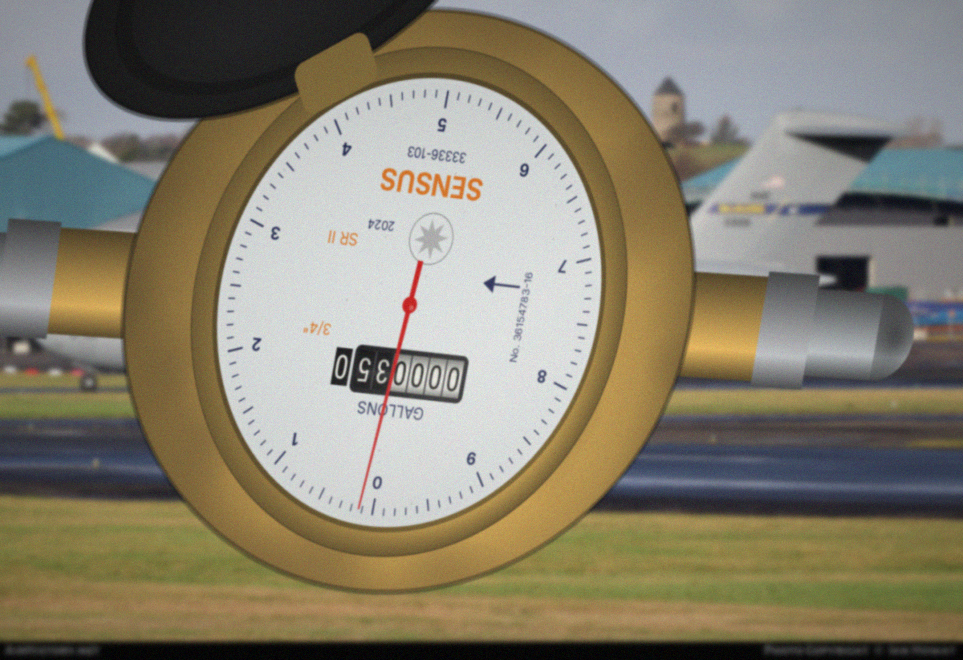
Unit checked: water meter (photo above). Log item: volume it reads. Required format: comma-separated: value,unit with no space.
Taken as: 350.1,gal
